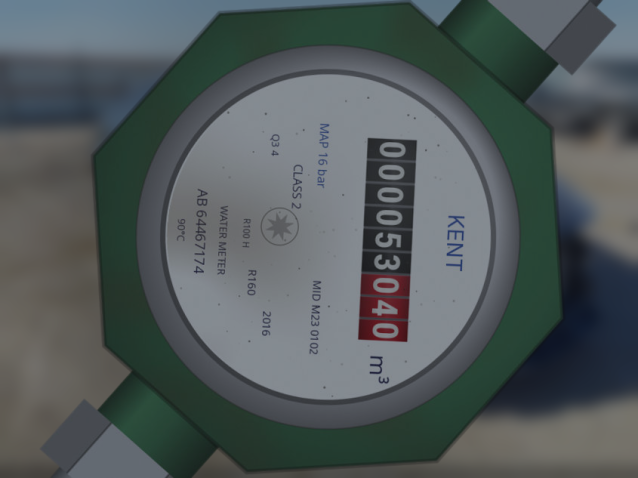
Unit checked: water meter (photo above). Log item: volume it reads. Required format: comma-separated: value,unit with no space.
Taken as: 53.040,m³
